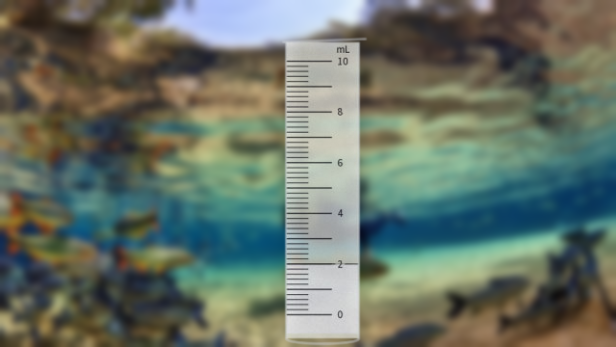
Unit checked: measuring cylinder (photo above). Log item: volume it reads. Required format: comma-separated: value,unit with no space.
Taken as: 2,mL
